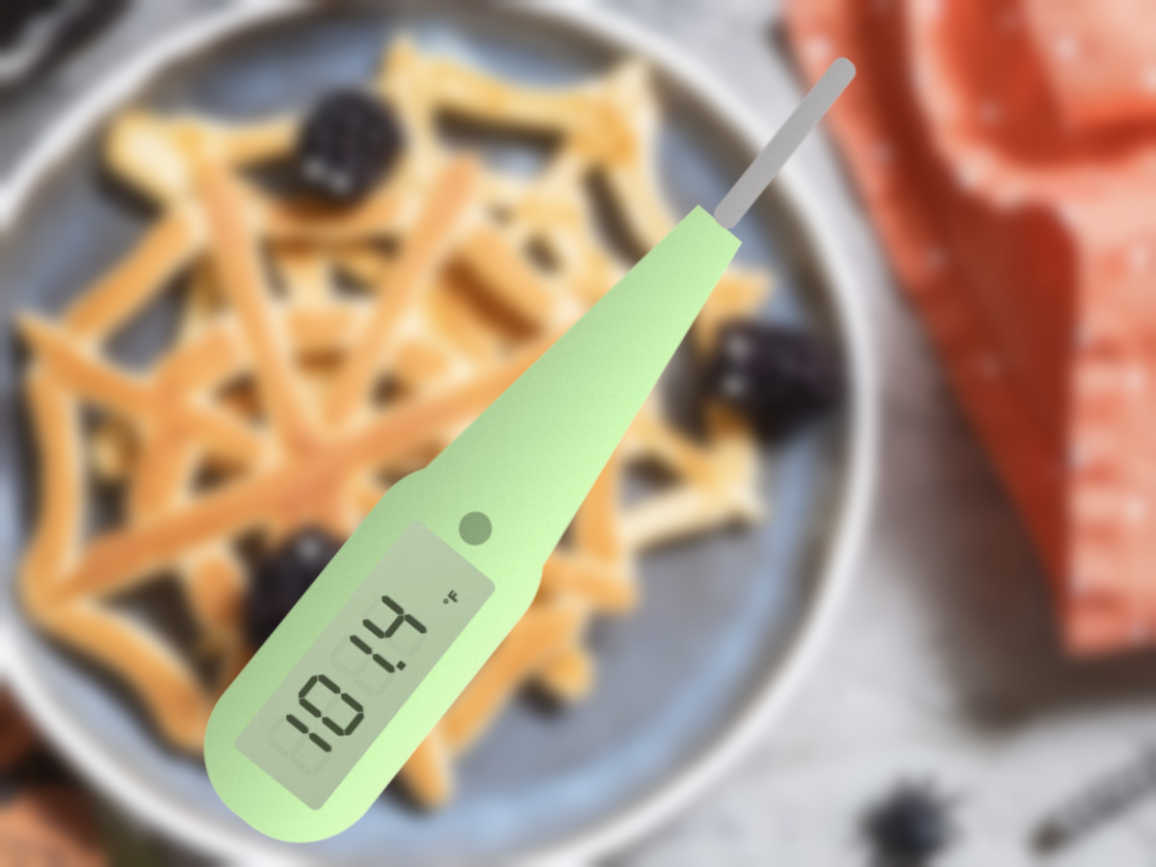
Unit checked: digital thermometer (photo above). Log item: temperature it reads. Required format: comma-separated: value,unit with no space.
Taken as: 101.4,°F
